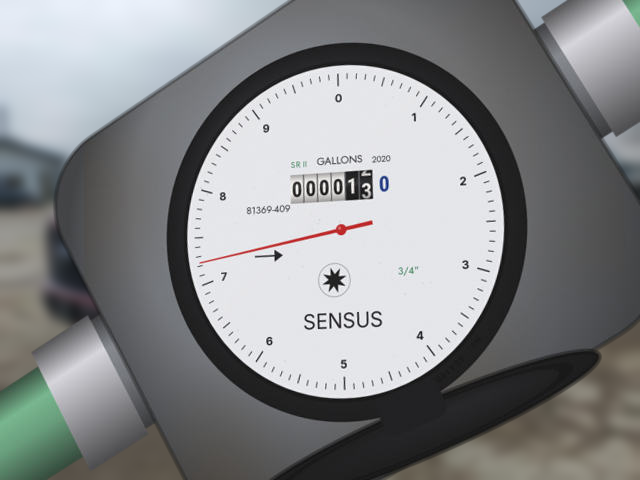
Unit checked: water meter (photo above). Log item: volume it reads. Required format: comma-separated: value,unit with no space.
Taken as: 127.2,gal
